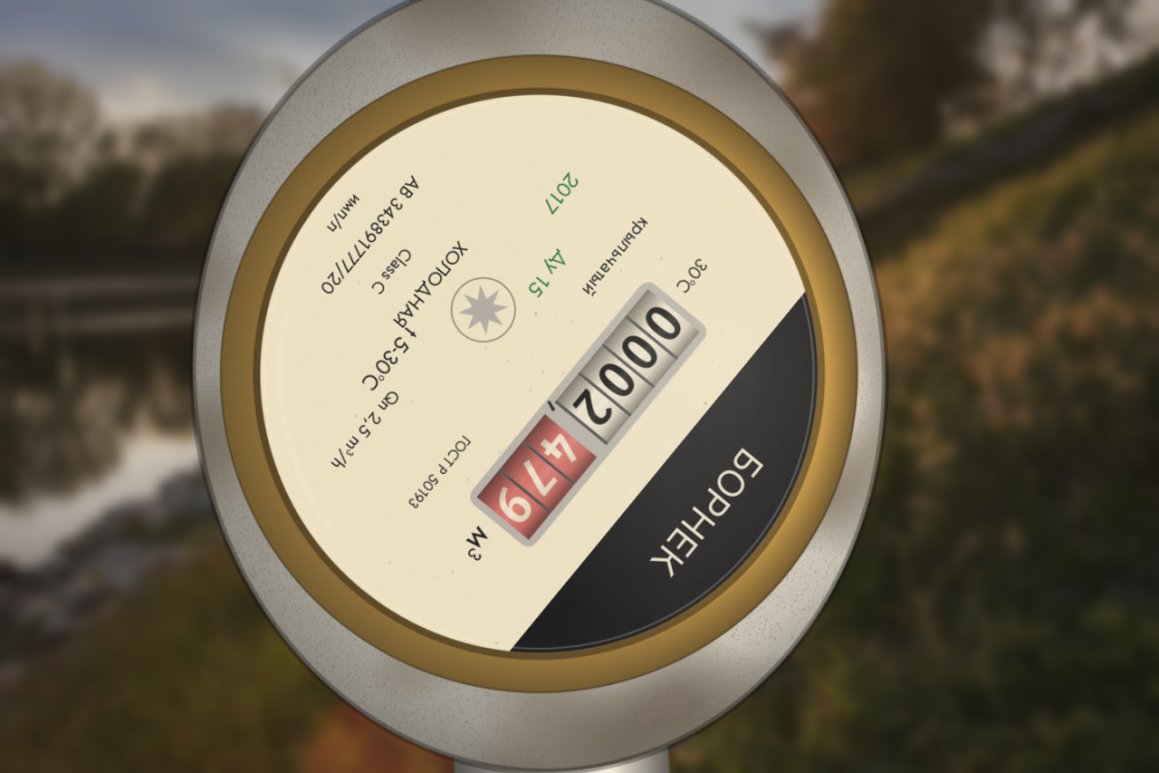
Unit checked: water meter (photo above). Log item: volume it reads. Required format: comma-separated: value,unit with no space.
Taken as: 2.479,m³
